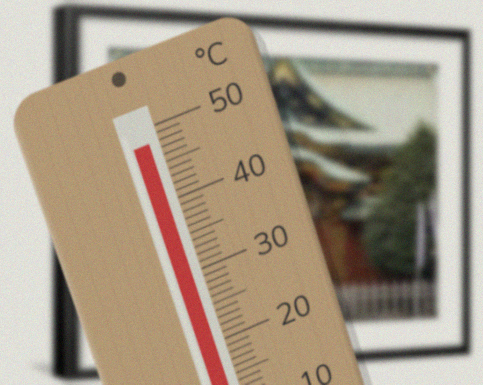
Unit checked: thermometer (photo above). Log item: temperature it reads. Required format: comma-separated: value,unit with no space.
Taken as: 48,°C
